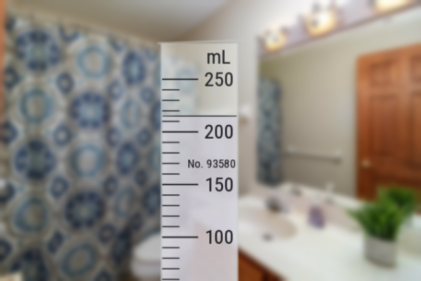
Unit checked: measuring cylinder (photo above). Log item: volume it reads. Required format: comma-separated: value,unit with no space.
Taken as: 215,mL
